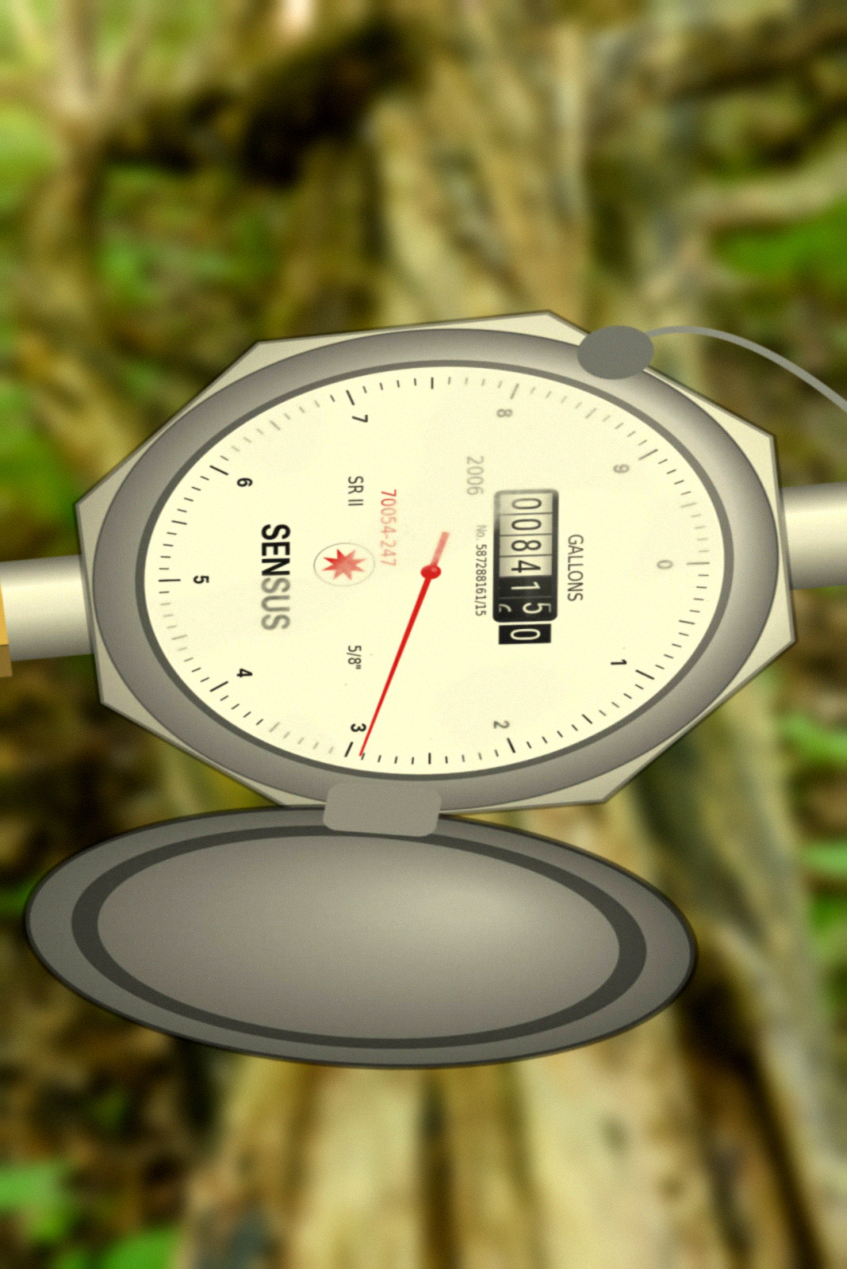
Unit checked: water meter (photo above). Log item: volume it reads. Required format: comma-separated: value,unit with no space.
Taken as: 84152.9,gal
